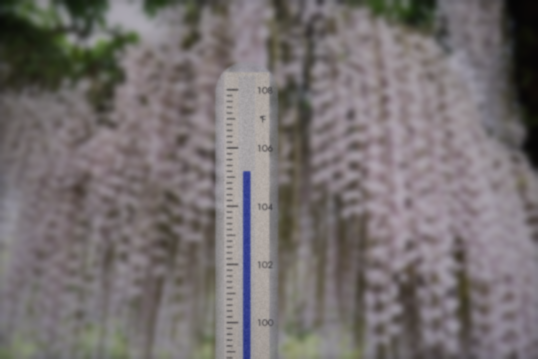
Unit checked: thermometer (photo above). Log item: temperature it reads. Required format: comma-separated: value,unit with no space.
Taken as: 105.2,°F
